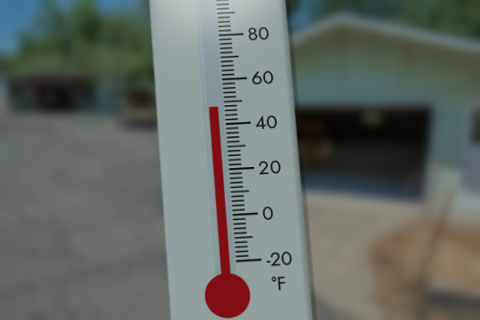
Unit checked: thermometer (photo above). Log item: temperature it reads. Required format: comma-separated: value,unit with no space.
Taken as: 48,°F
